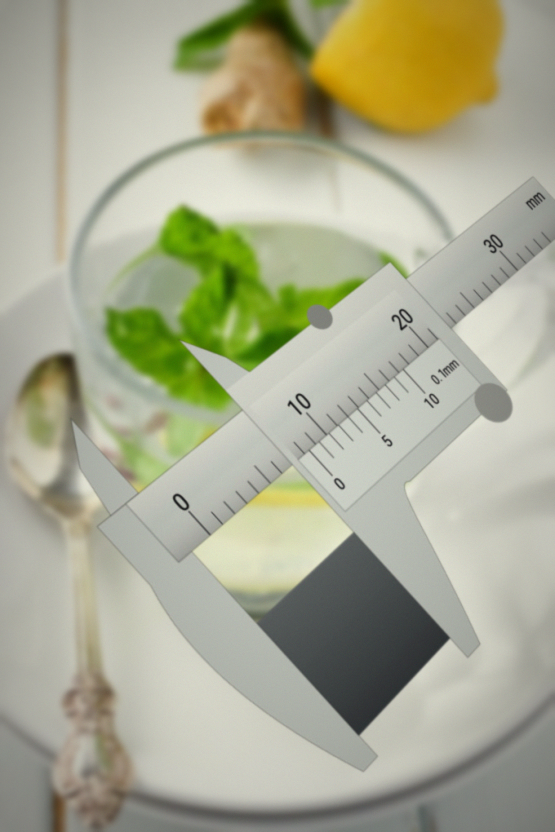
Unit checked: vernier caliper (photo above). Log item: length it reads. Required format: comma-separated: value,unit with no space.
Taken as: 8.4,mm
